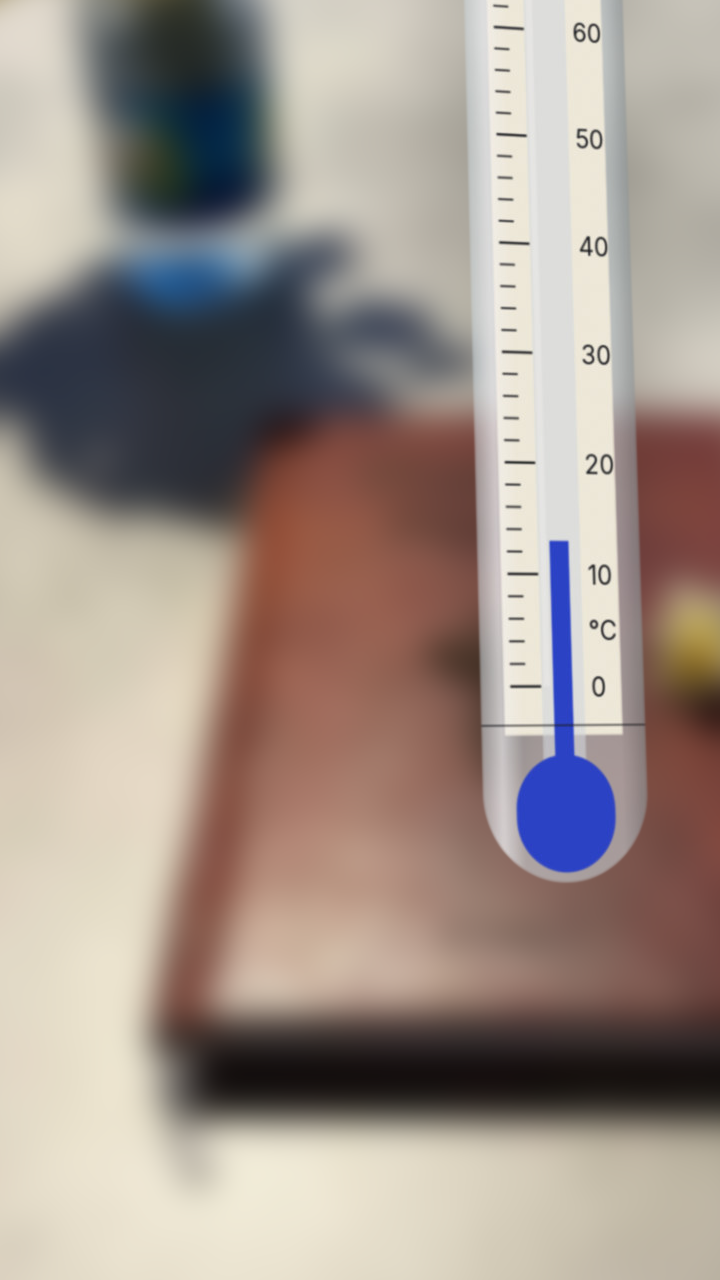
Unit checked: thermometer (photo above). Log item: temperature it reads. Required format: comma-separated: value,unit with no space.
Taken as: 13,°C
